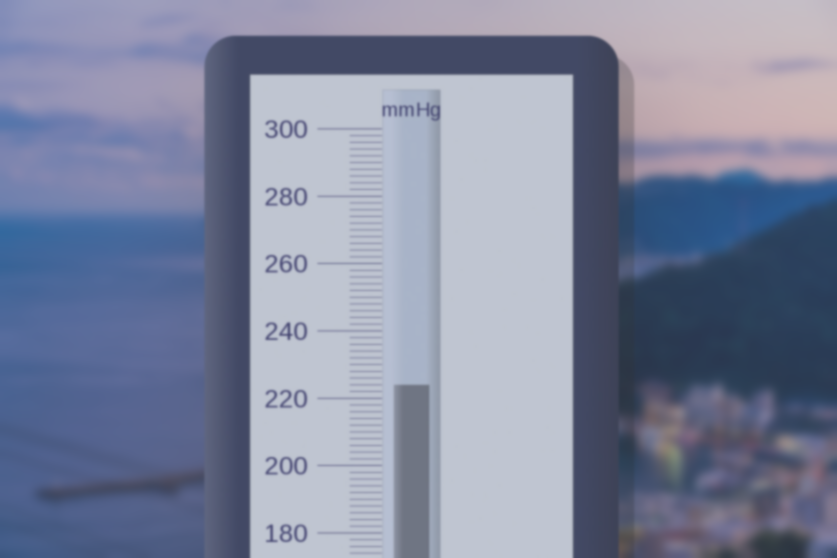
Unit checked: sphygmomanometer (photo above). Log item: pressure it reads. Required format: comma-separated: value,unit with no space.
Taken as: 224,mmHg
